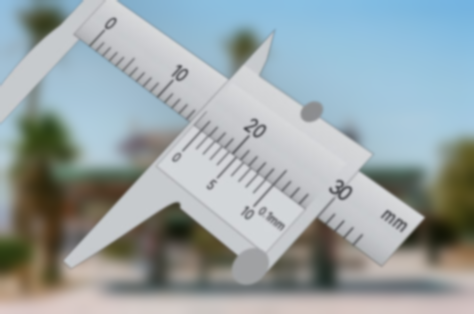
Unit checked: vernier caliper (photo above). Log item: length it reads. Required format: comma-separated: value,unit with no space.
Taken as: 16.0,mm
